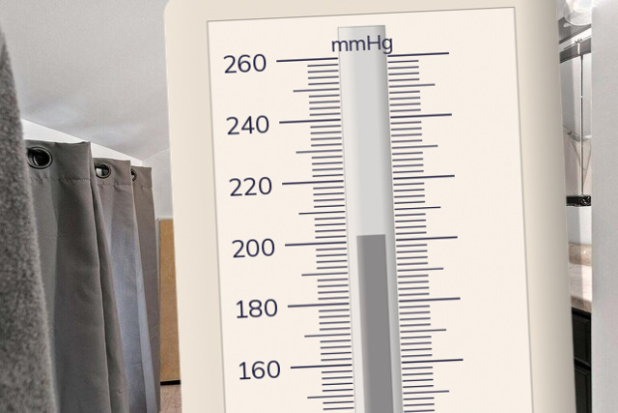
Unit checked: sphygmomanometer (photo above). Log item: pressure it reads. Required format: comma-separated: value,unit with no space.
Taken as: 202,mmHg
